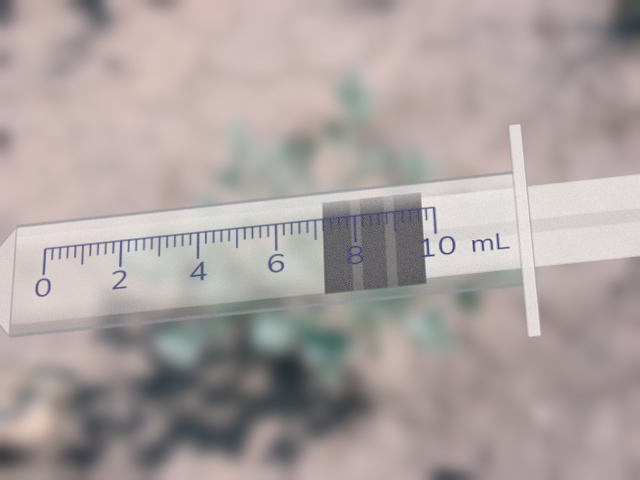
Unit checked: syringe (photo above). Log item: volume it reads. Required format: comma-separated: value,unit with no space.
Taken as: 7.2,mL
